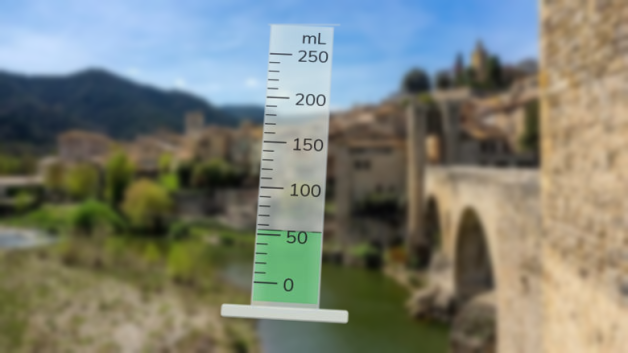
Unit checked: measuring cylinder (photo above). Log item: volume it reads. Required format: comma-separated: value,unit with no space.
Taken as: 55,mL
